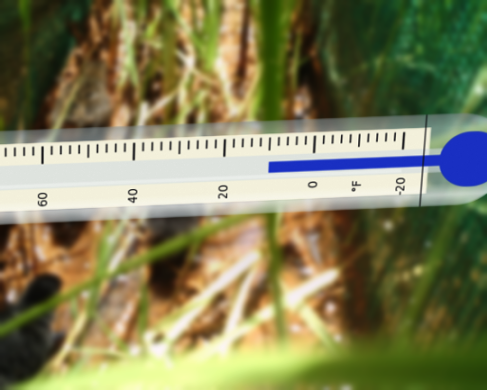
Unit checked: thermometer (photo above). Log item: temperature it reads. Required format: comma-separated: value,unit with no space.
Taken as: 10,°F
